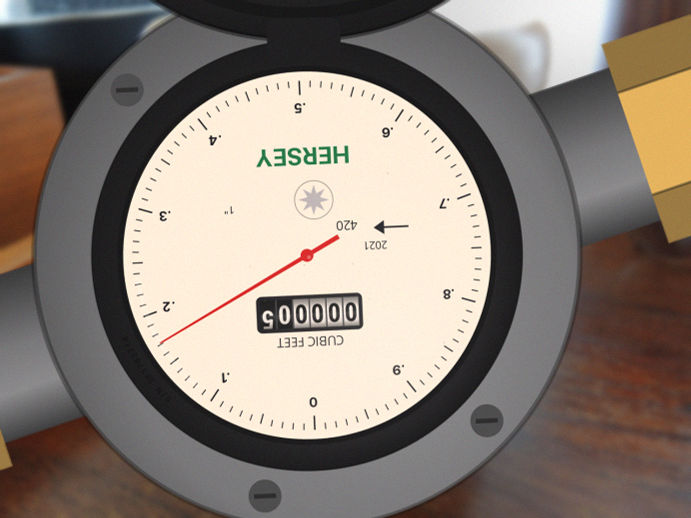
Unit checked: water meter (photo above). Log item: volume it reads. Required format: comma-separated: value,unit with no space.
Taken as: 5.17,ft³
